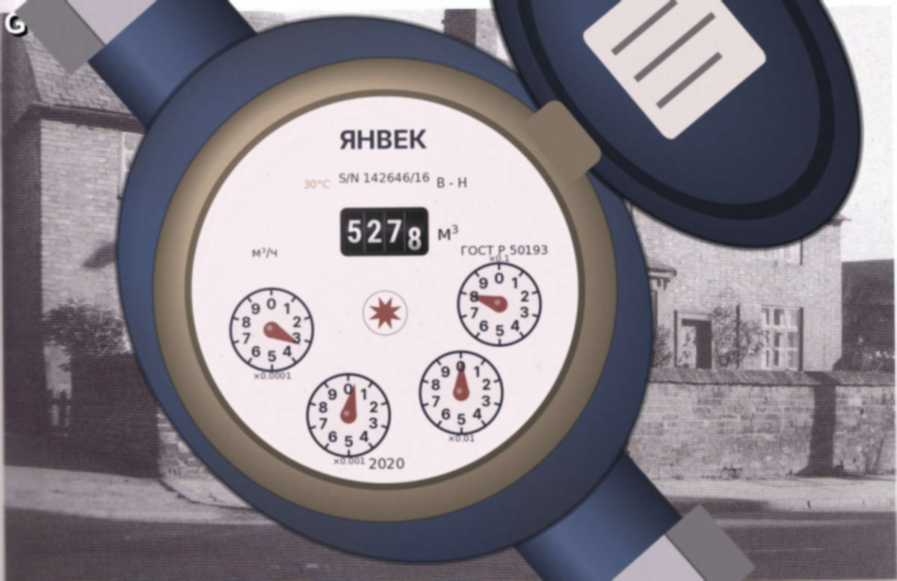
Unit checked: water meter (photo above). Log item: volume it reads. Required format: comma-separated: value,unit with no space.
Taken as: 5277.8003,m³
